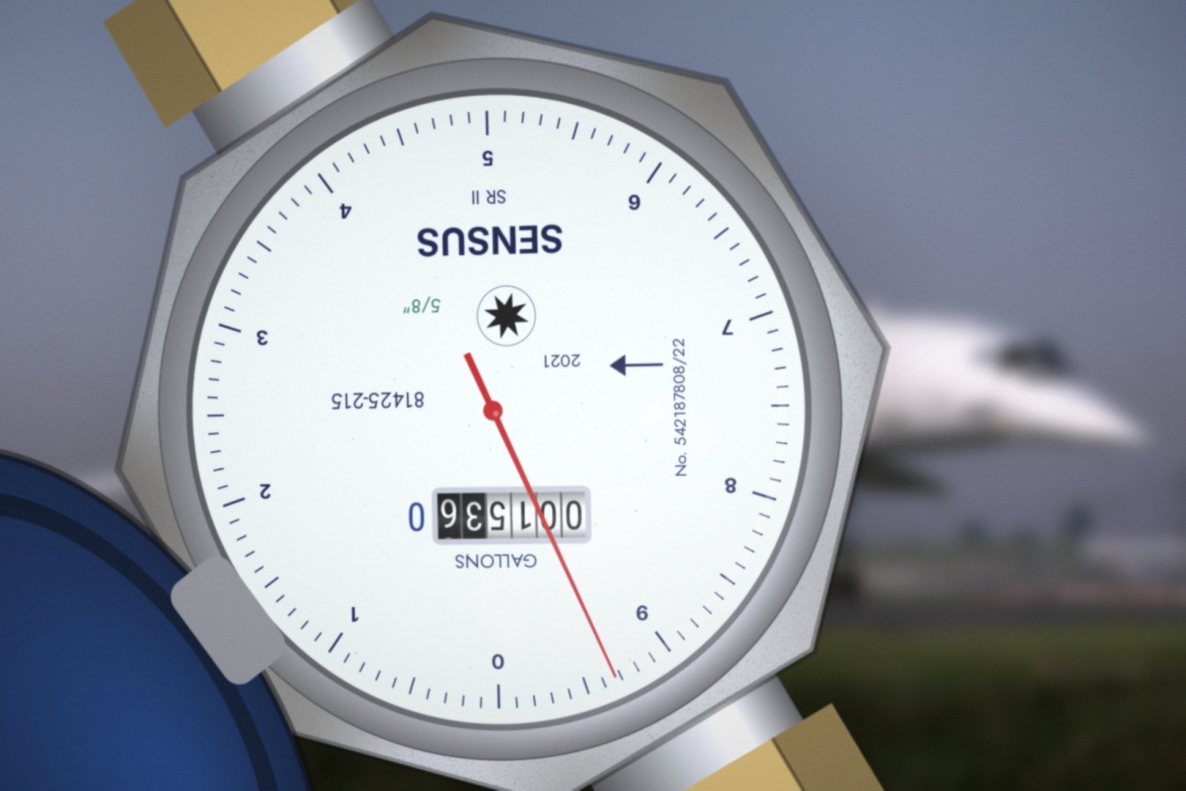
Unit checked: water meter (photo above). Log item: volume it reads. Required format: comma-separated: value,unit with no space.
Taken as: 15359.3,gal
